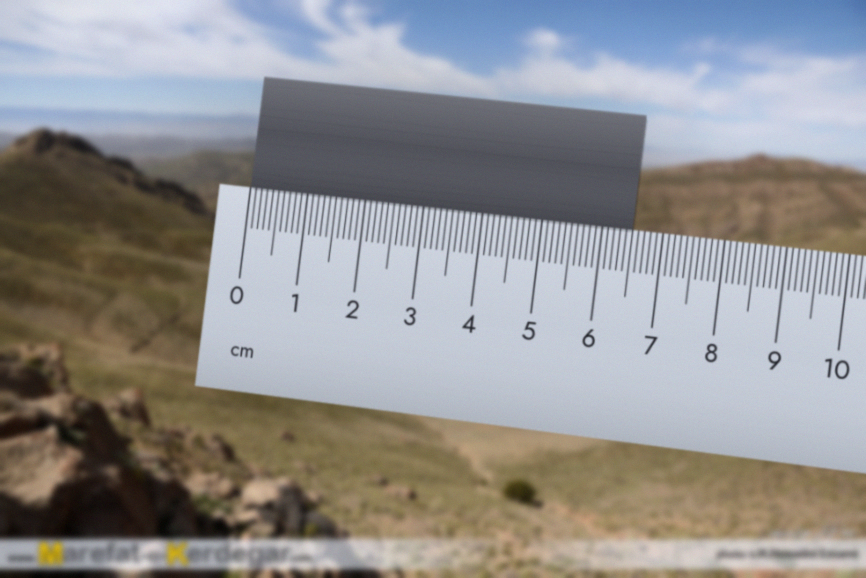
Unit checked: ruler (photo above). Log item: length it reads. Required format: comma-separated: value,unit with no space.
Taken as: 6.5,cm
